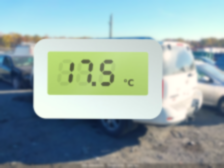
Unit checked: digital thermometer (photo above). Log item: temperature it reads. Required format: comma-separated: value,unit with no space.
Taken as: 17.5,°C
